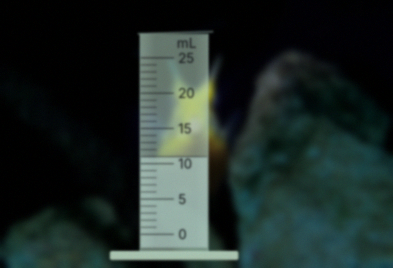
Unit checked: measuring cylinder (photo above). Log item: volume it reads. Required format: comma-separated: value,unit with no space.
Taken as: 11,mL
